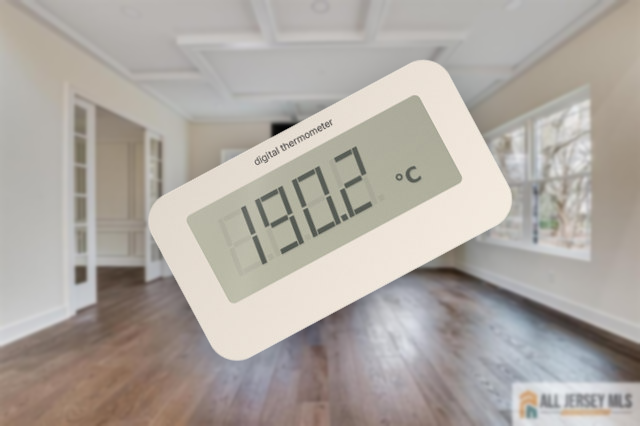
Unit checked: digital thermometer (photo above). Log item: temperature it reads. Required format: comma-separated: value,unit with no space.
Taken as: 190.2,°C
